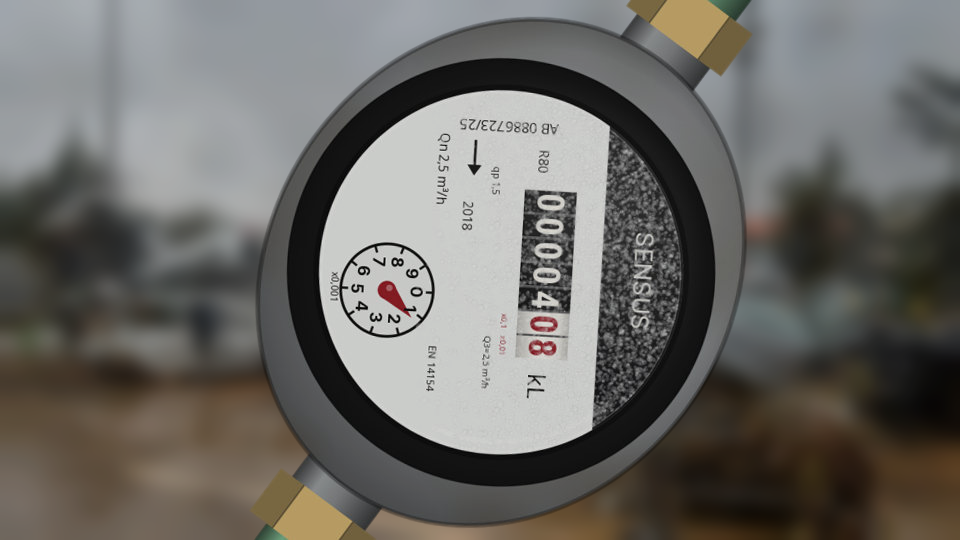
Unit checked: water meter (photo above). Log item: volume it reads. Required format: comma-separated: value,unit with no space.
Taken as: 4.081,kL
